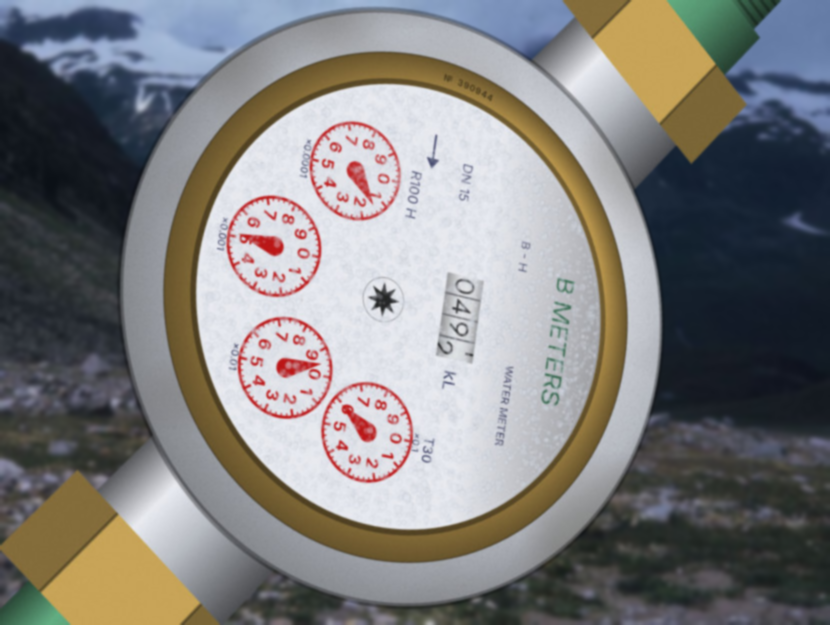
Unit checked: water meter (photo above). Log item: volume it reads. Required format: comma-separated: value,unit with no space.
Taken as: 491.5951,kL
